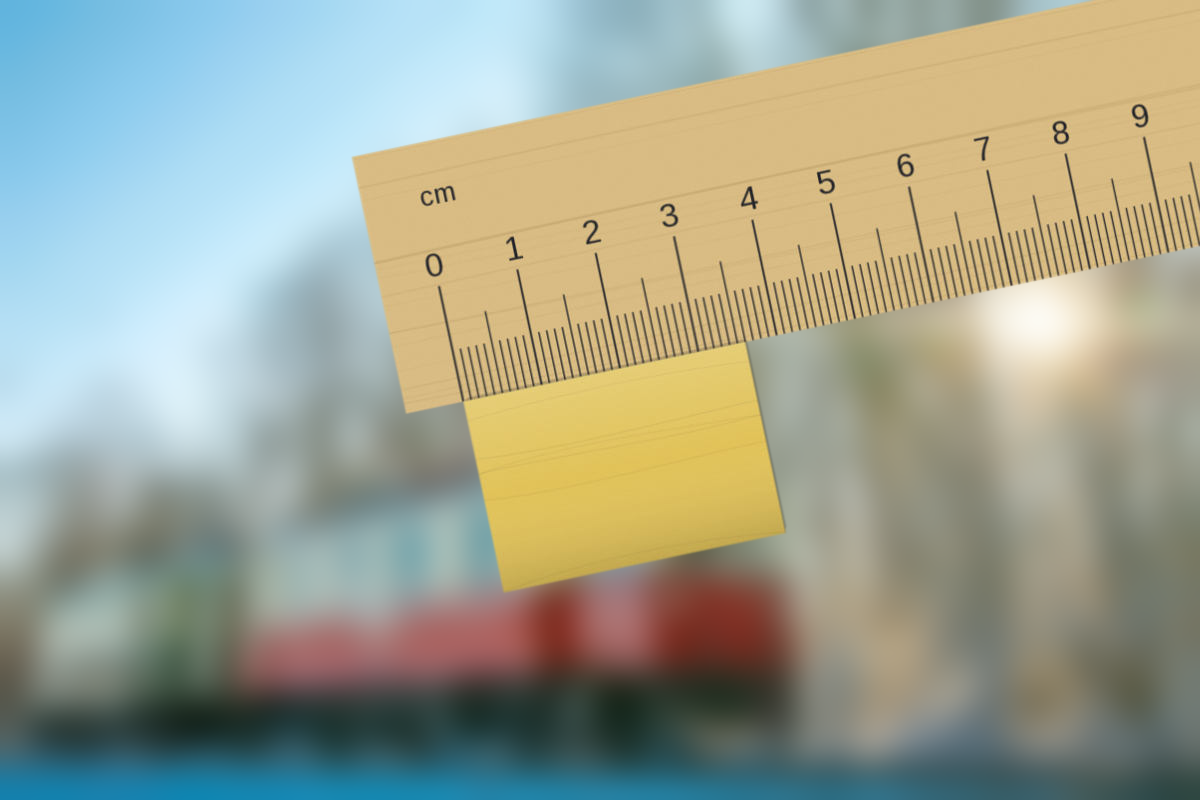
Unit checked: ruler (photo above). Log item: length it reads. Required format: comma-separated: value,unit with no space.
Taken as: 3.6,cm
